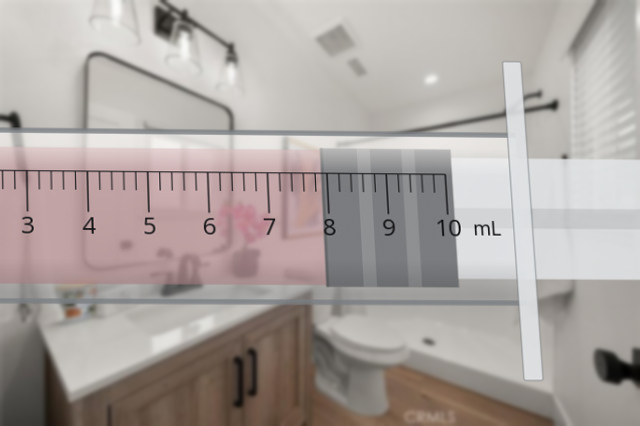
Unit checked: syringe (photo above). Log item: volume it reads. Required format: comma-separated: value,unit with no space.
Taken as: 7.9,mL
